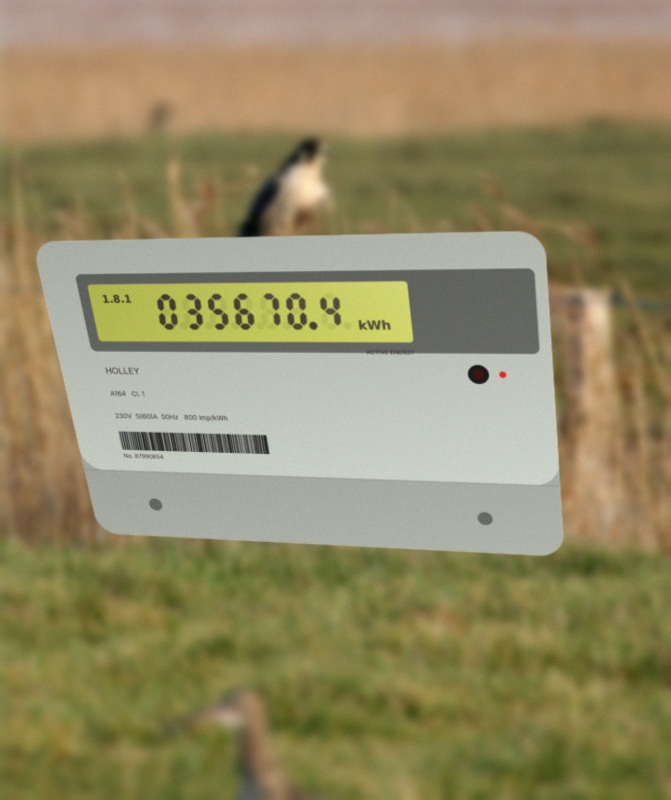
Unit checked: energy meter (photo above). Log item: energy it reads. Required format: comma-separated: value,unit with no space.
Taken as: 35670.4,kWh
